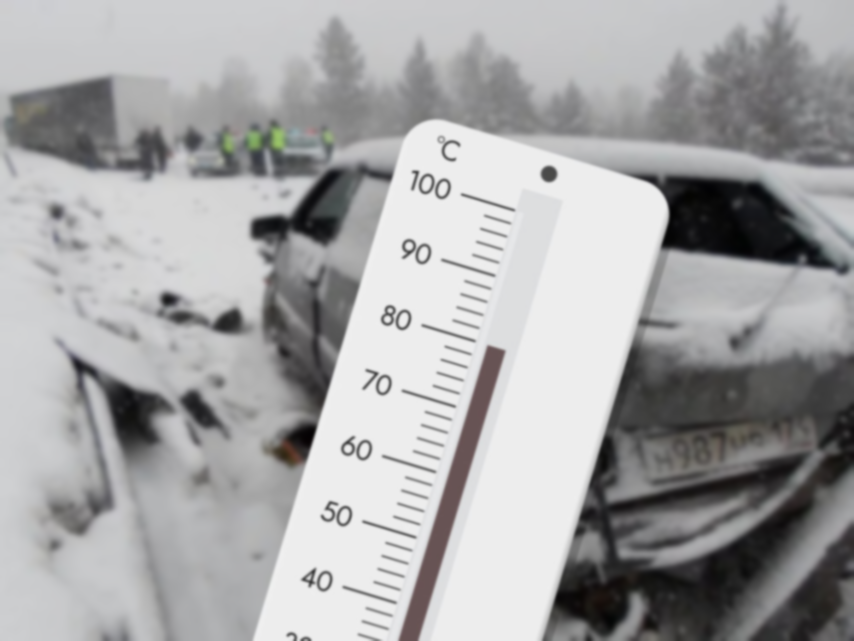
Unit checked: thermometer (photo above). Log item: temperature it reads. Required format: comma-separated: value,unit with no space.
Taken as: 80,°C
